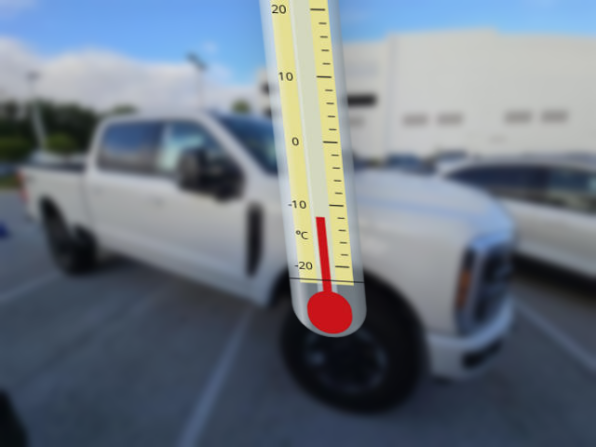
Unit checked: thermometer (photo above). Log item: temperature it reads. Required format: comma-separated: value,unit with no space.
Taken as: -12,°C
